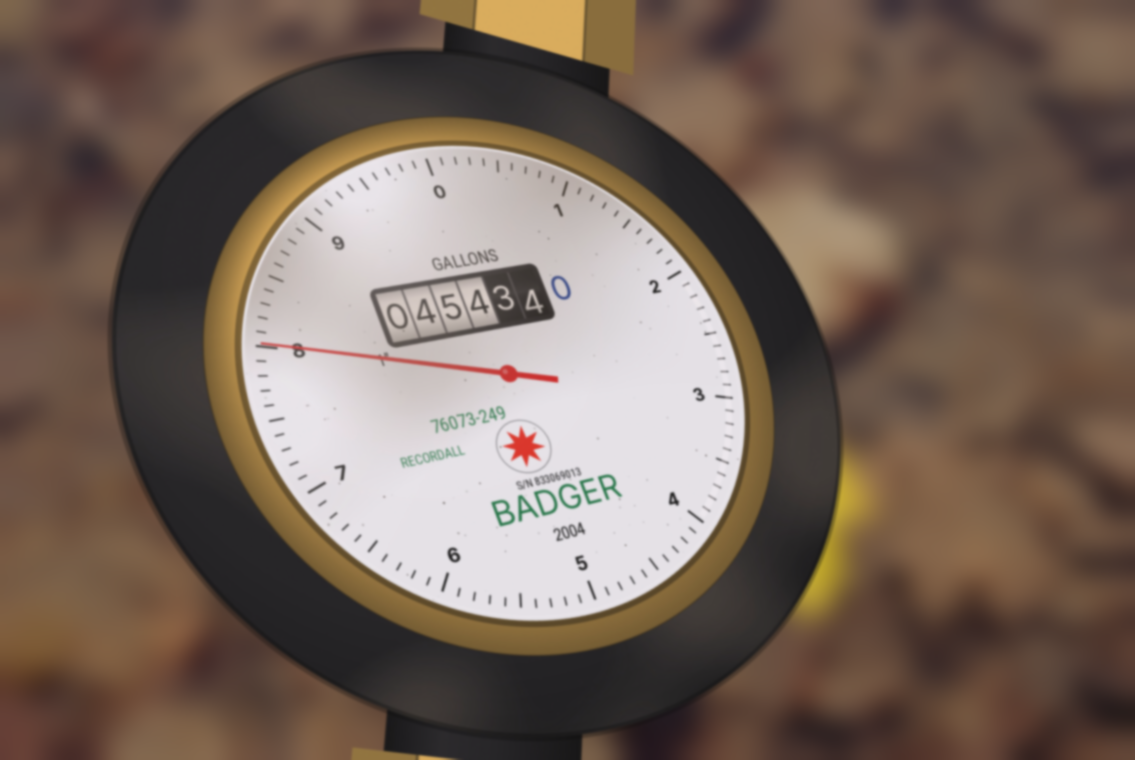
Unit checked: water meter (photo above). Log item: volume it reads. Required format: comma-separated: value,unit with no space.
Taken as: 454338.0,gal
